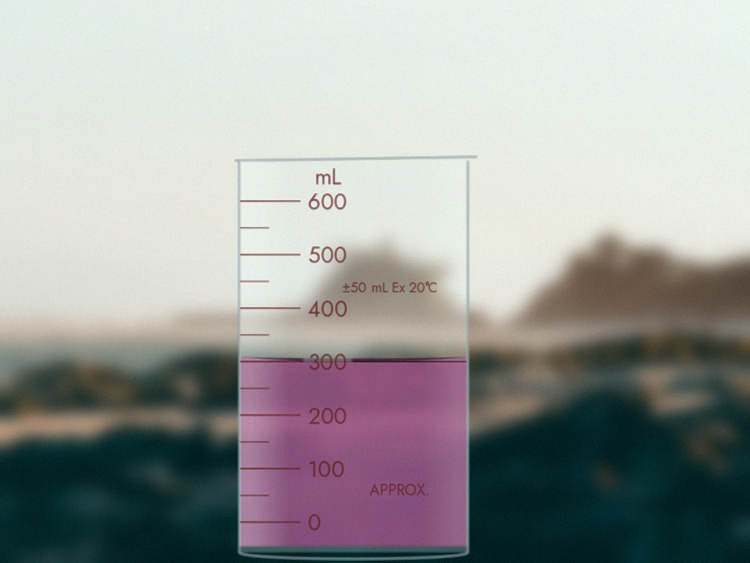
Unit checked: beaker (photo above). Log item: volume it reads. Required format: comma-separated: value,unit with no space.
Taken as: 300,mL
